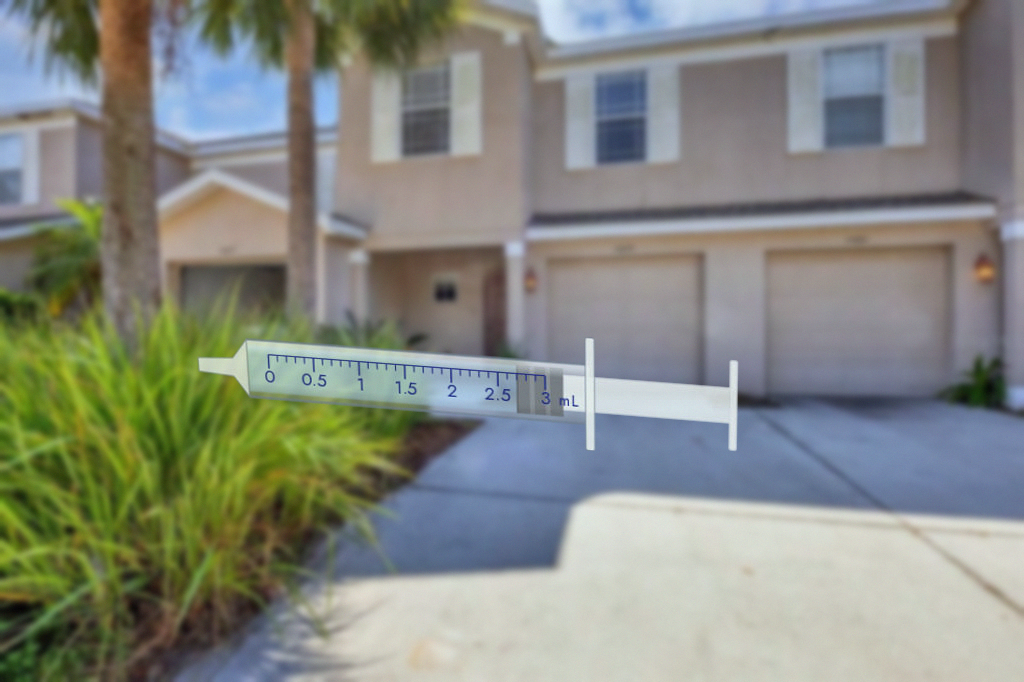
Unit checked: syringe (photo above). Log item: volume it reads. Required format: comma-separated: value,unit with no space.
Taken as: 2.7,mL
